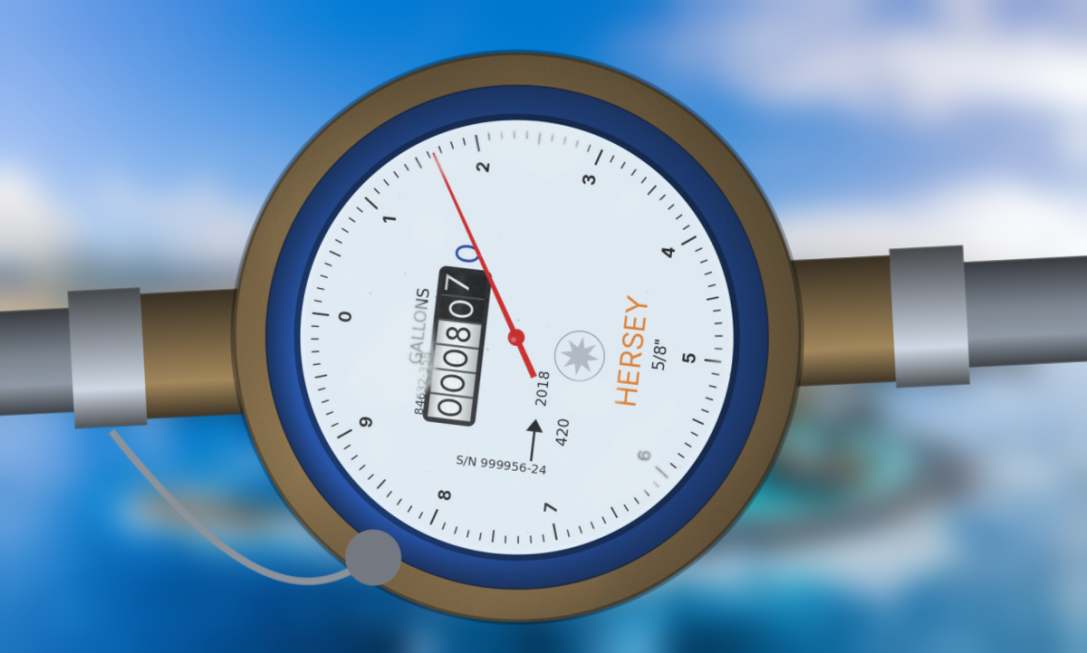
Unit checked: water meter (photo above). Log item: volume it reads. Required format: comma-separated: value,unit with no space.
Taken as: 8071.6,gal
